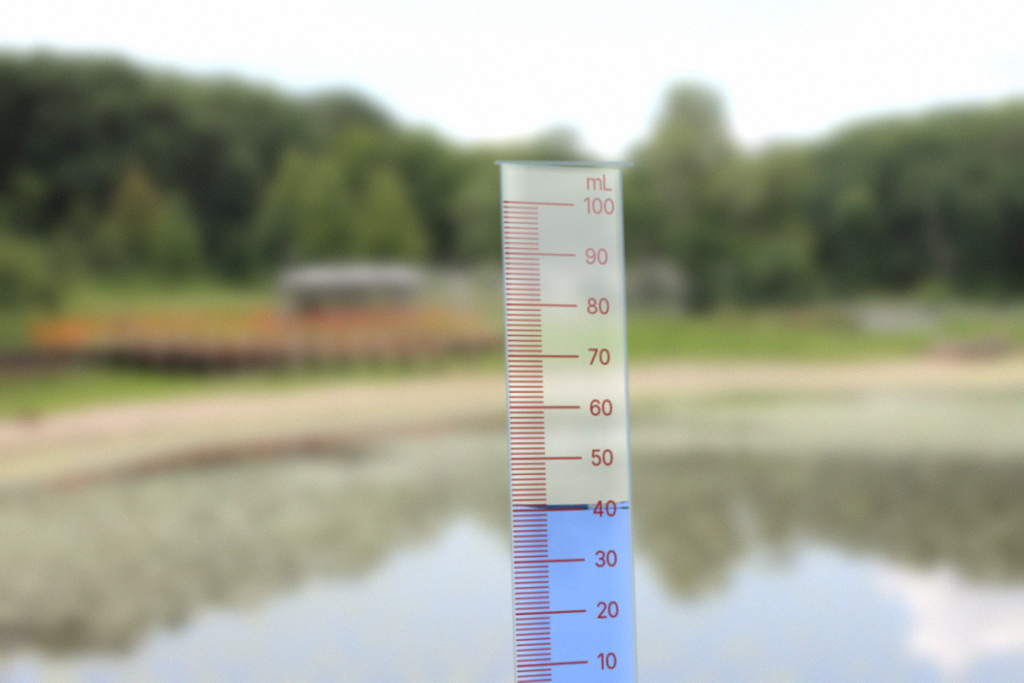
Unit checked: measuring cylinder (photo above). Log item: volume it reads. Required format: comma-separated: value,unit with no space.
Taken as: 40,mL
